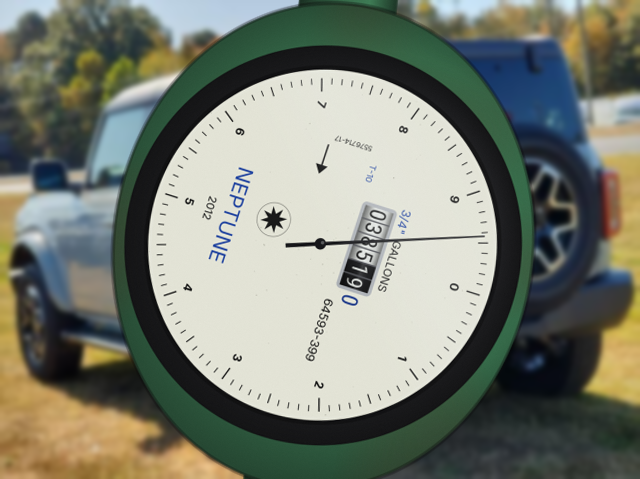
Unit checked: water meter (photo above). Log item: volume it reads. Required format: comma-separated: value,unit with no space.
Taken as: 385189.4,gal
